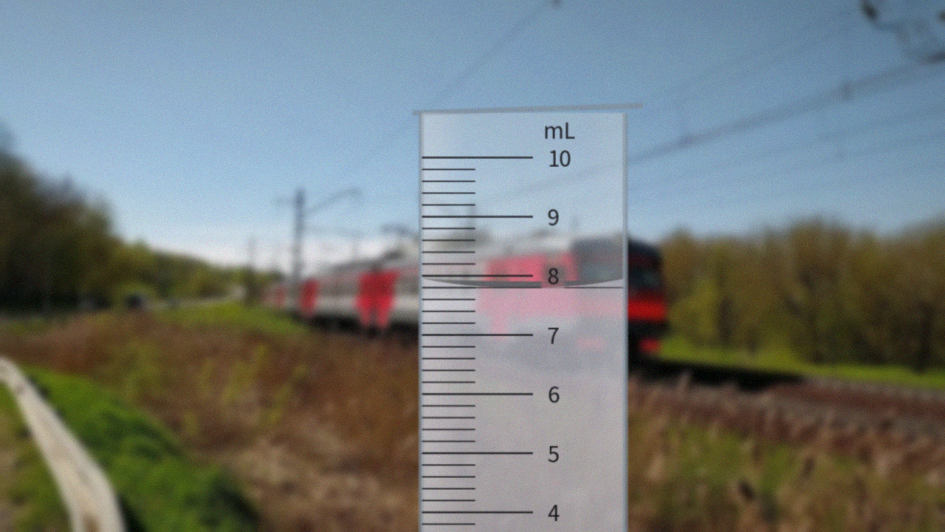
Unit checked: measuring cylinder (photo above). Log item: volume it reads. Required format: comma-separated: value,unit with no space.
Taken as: 7.8,mL
